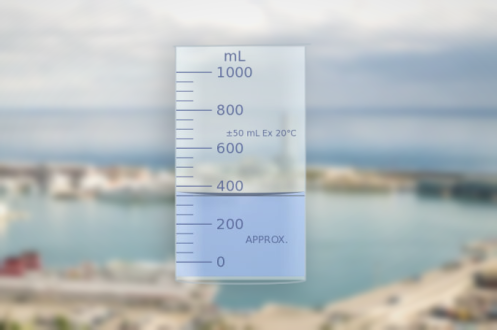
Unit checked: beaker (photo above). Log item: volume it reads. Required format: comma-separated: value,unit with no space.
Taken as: 350,mL
